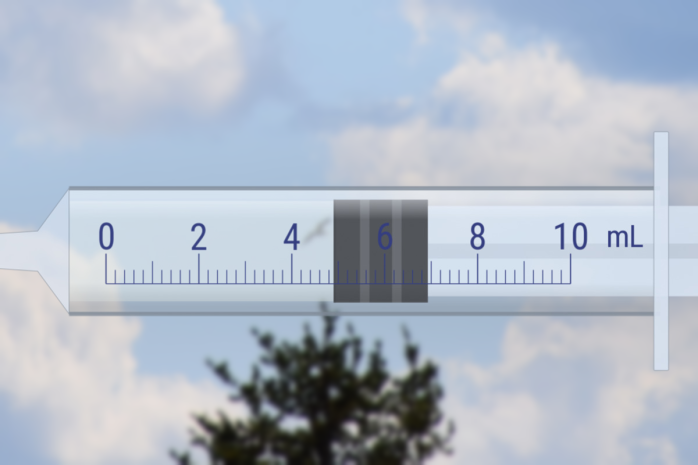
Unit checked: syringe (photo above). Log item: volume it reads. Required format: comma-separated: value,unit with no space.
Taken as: 4.9,mL
